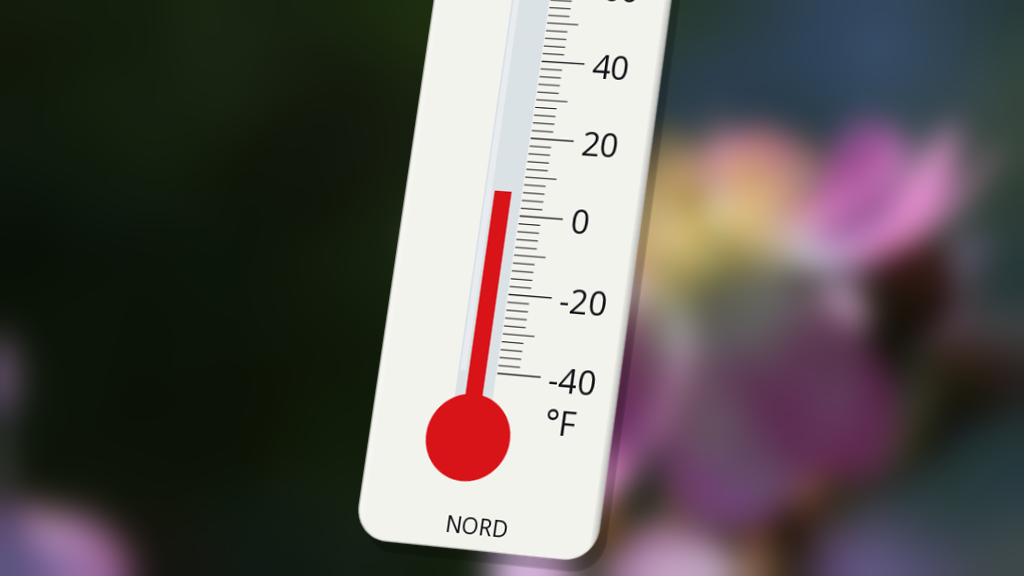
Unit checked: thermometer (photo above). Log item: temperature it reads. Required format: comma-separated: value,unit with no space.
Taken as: 6,°F
